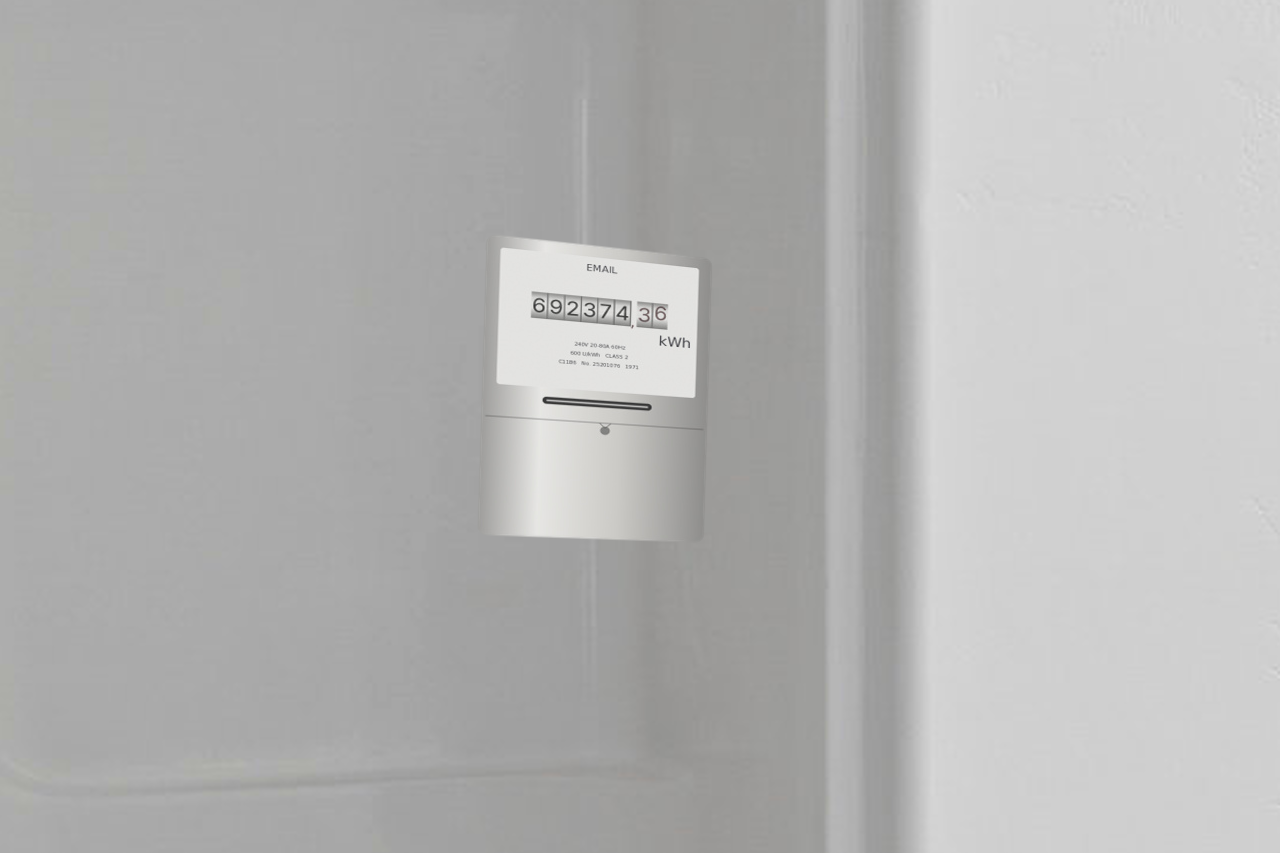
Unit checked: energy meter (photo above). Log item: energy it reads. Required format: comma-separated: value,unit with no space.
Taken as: 692374.36,kWh
